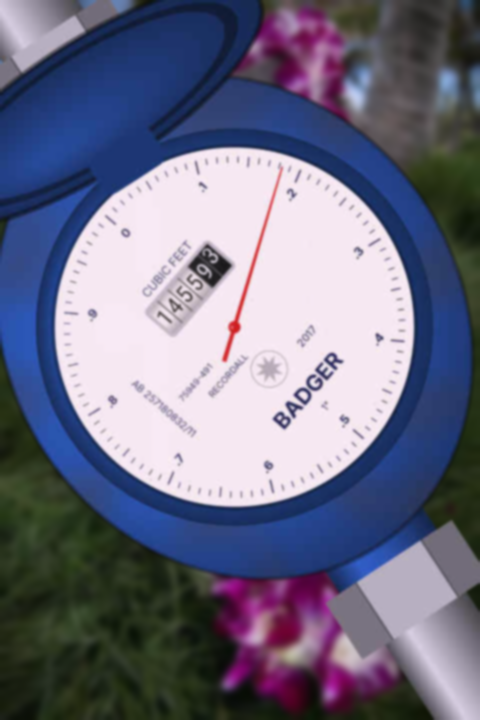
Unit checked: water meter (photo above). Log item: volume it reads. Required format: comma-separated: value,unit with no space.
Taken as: 145593.18,ft³
